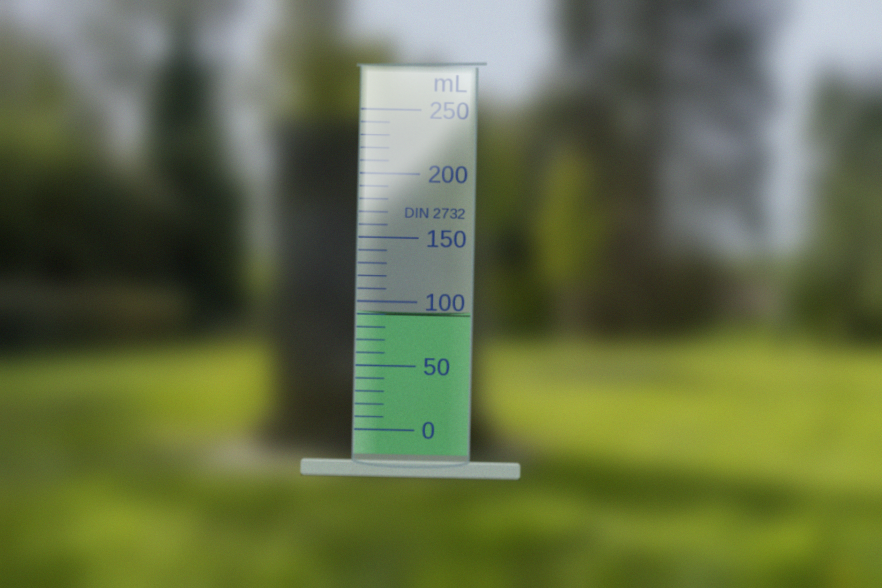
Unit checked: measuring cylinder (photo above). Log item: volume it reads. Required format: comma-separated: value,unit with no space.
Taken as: 90,mL
